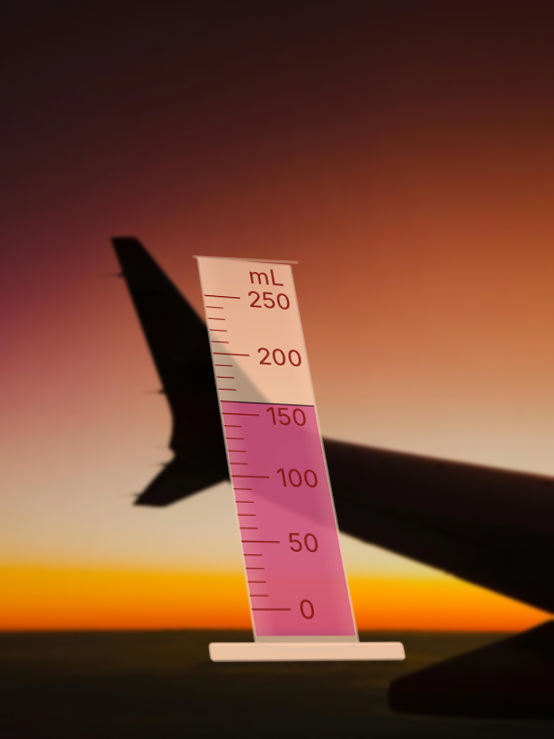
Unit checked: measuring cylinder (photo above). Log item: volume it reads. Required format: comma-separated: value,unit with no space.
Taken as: 160,mL
